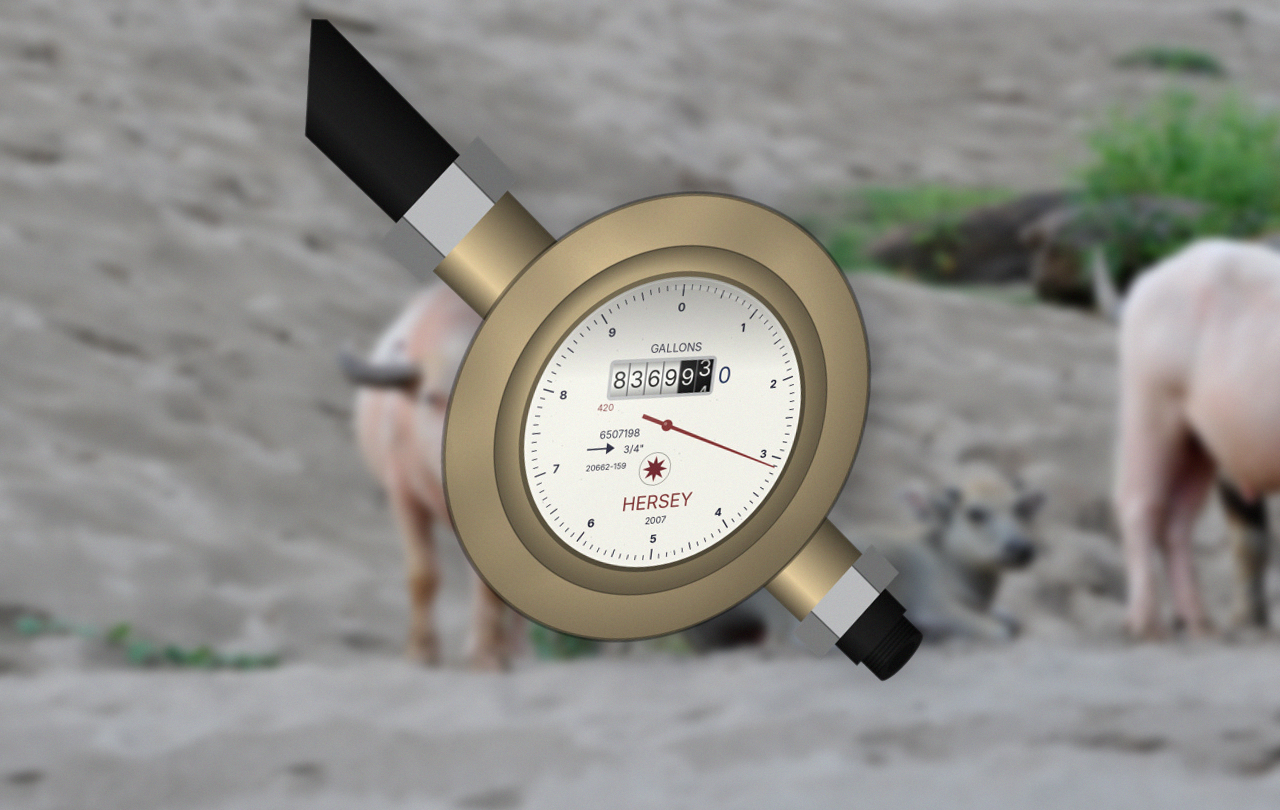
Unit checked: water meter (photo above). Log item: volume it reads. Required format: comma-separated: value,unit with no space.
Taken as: 8369933.1,gal
